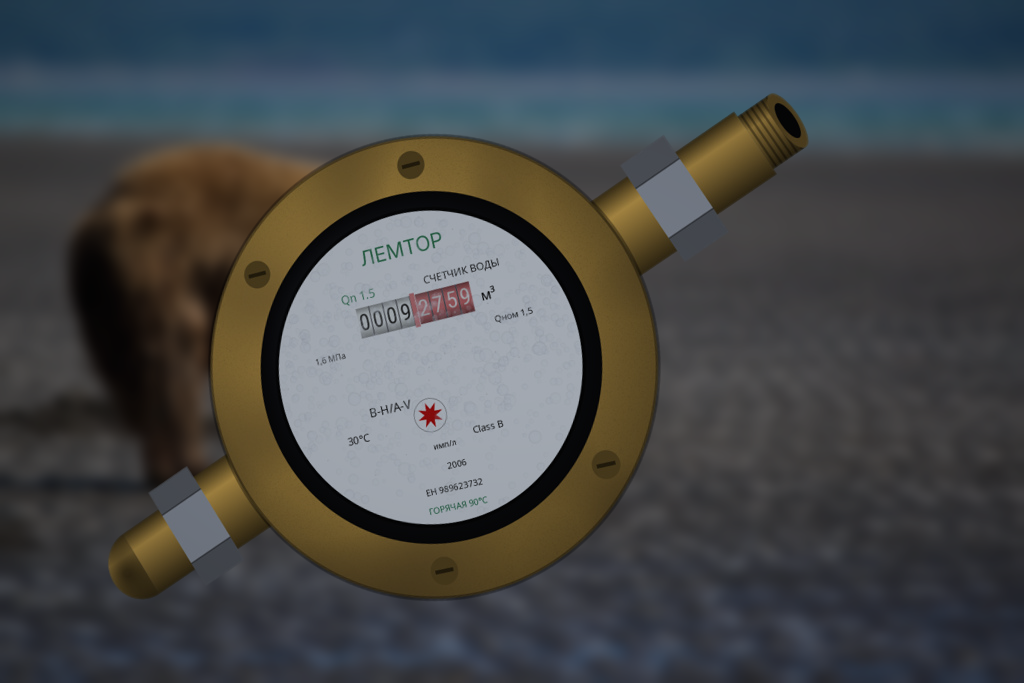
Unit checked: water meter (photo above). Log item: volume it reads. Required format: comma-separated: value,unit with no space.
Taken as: 9.2759,m³
